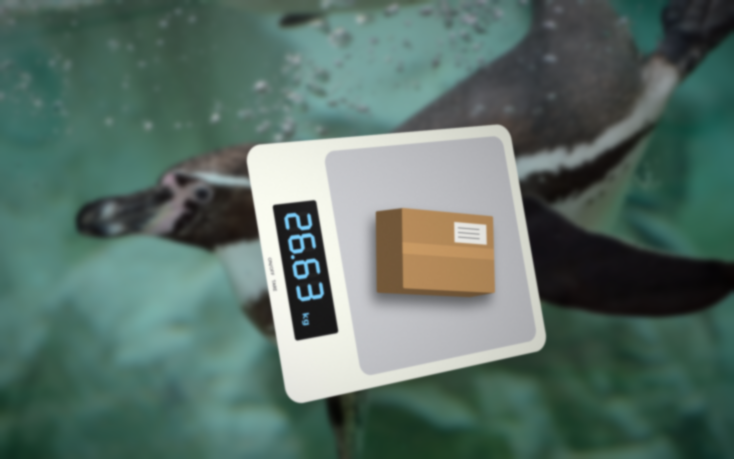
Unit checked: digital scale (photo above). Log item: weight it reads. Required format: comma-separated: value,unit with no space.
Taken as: 26.63,kg
